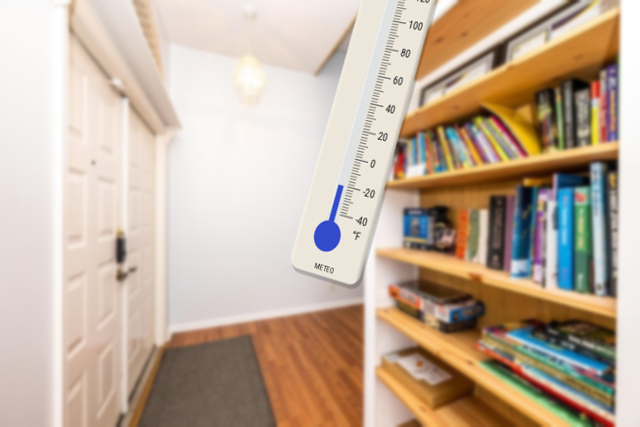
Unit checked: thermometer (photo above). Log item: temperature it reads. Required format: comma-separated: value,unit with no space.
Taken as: -20,°F
